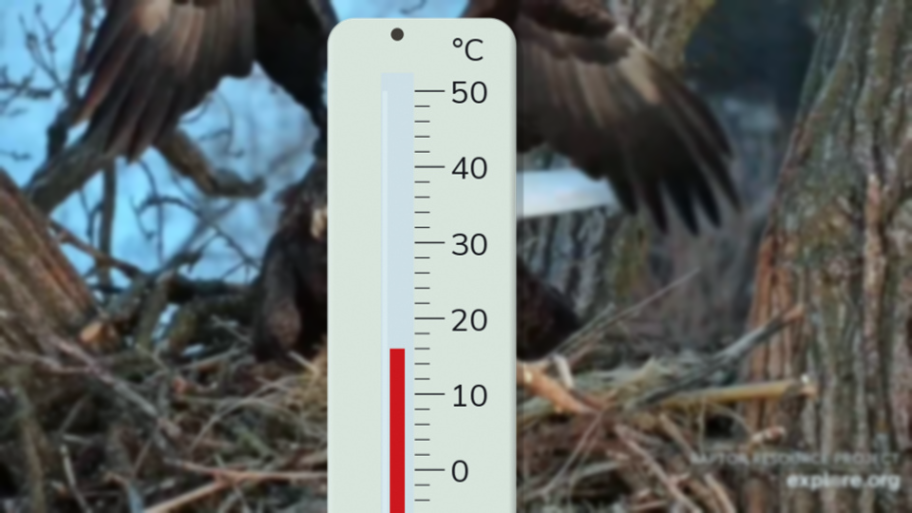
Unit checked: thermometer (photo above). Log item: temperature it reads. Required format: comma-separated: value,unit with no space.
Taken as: 16,°C
